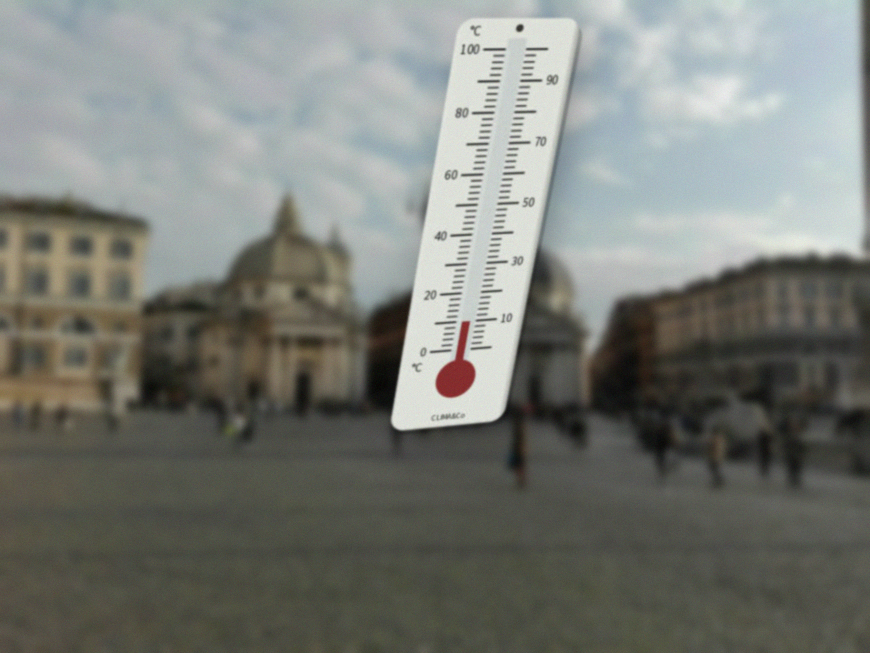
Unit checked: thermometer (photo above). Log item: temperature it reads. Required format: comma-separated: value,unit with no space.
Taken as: 10,°C
